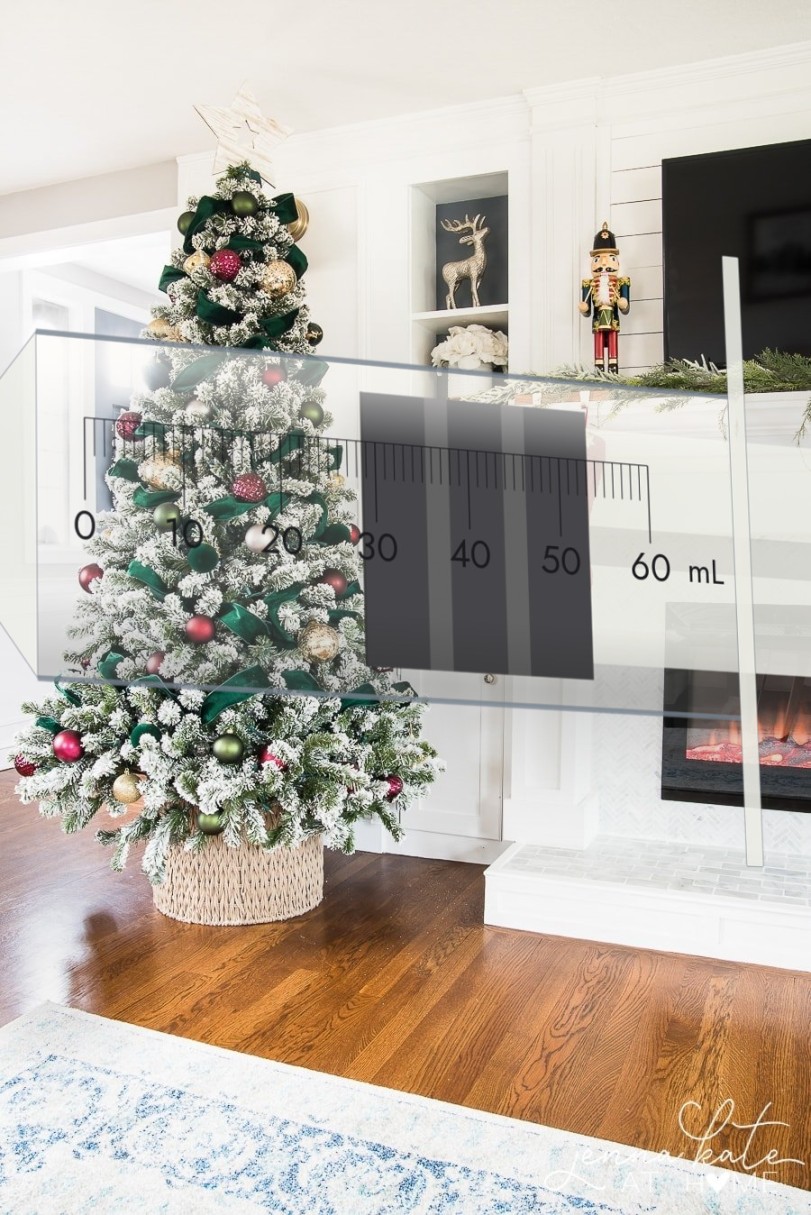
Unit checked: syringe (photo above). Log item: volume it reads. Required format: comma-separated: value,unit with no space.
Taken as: 28.5,mL
